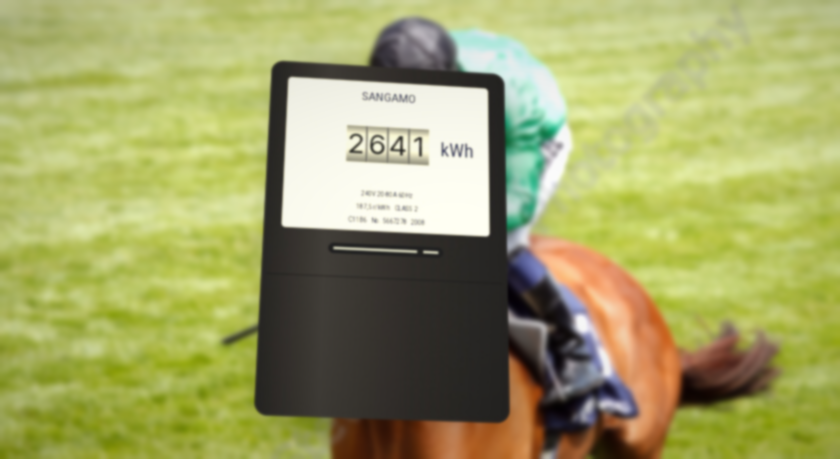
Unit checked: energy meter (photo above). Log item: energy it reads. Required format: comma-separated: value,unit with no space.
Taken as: 2641,kWh
